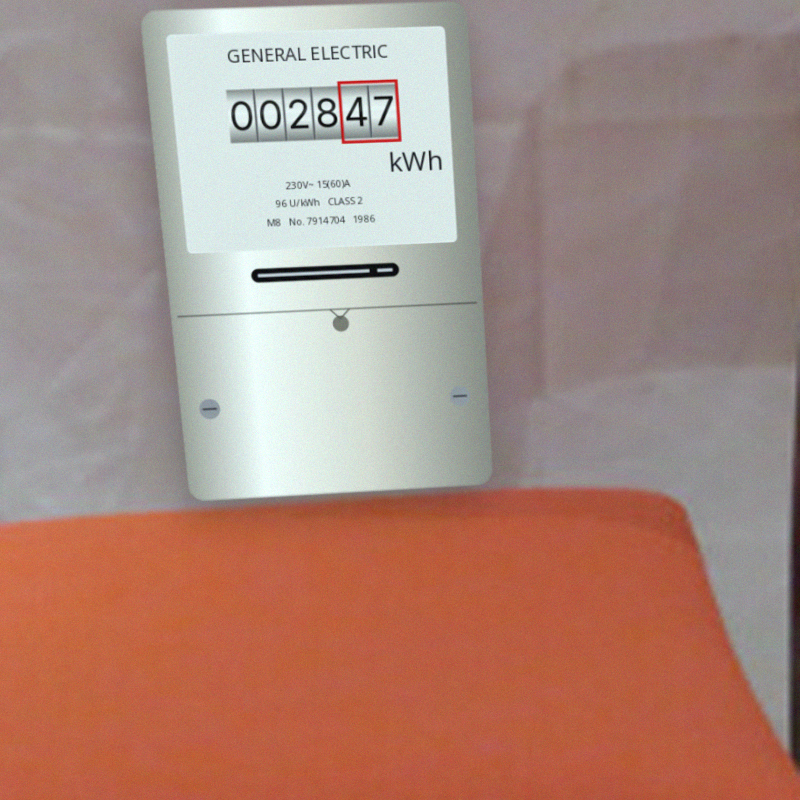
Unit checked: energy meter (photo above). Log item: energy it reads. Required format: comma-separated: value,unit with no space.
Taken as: 28.47,kWh
